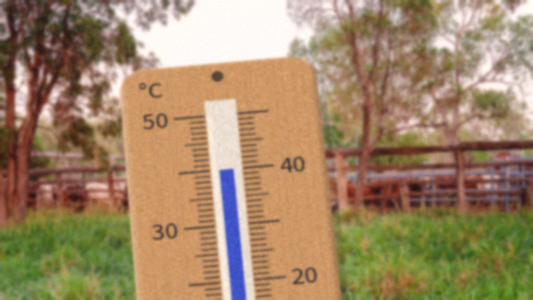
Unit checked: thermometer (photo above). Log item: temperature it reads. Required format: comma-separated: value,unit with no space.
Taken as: 40,°C
